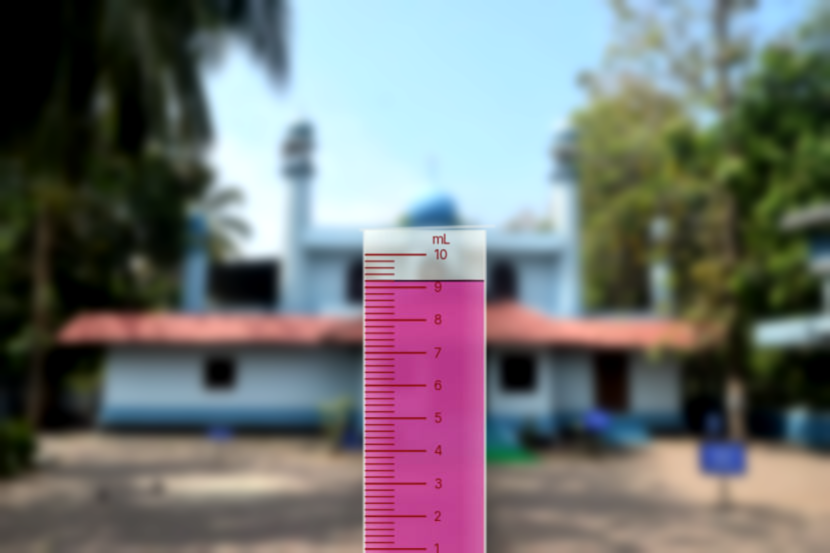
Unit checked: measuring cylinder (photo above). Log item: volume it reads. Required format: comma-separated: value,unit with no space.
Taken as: 9.2,mL
